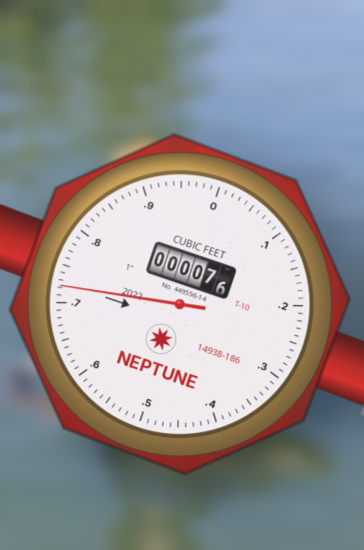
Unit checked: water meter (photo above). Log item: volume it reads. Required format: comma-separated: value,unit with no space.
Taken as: 75.72,ft³
